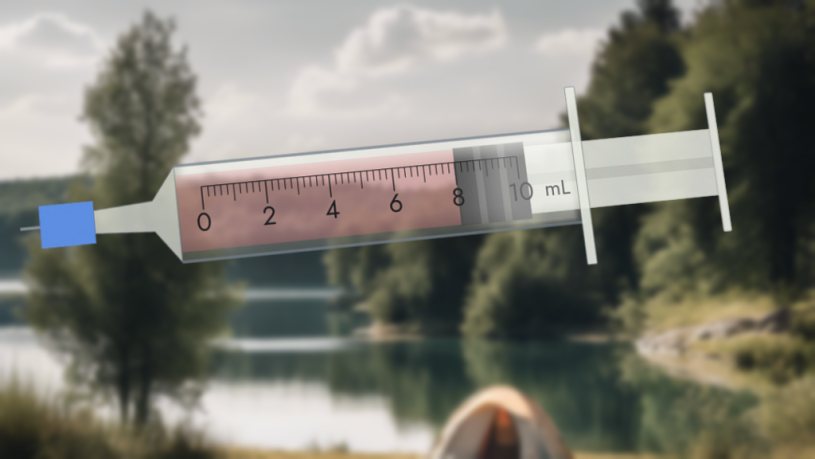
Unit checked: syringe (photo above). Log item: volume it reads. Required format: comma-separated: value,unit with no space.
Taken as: 8,mL
